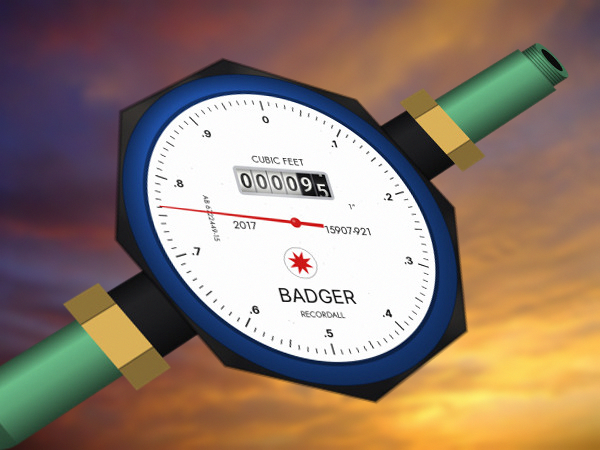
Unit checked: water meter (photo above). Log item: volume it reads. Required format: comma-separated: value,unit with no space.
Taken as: 94.76,ft³
